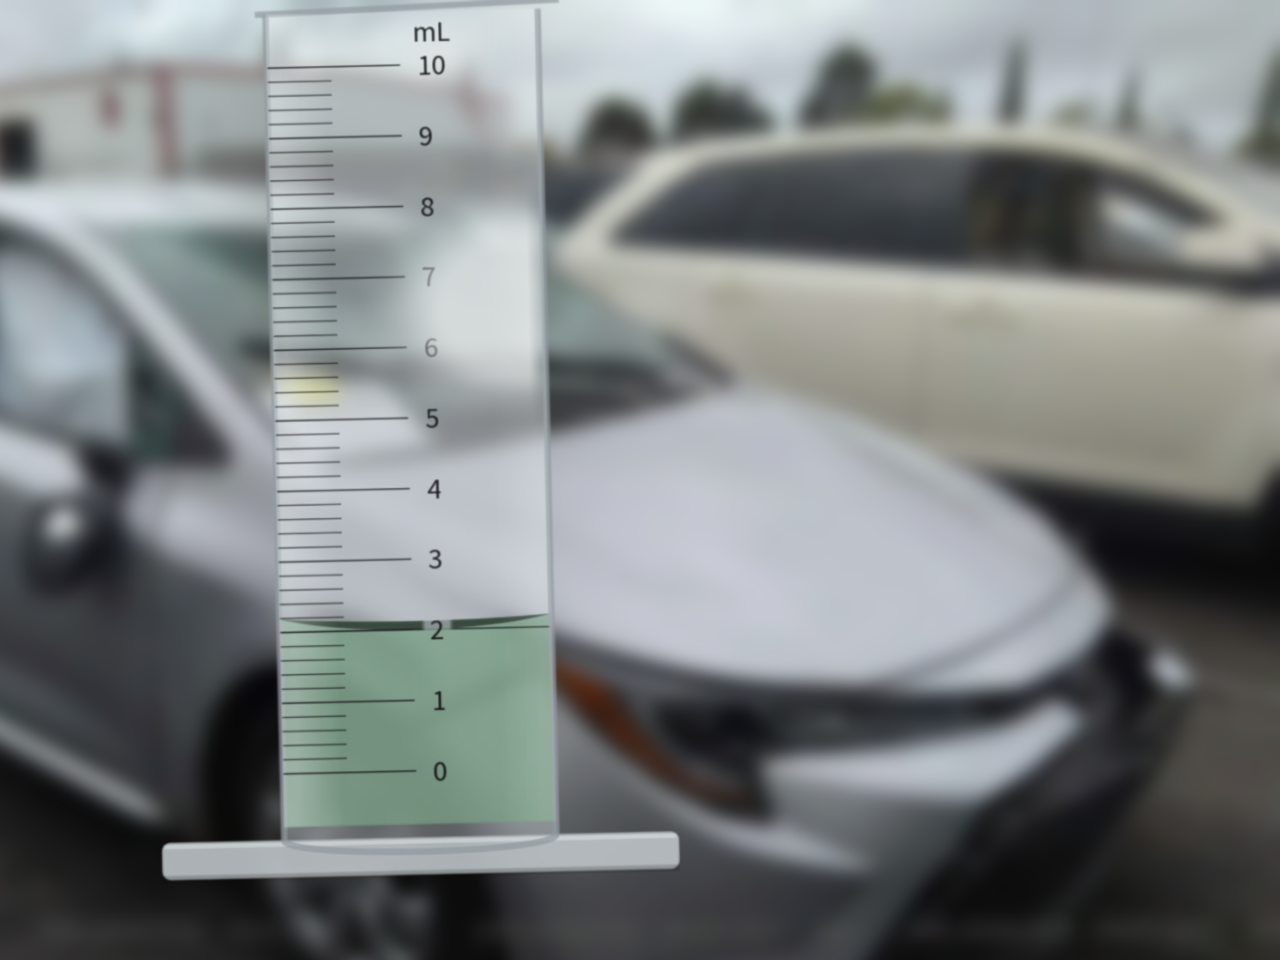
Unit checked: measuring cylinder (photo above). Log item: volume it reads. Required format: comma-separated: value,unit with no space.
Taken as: 2,mL
